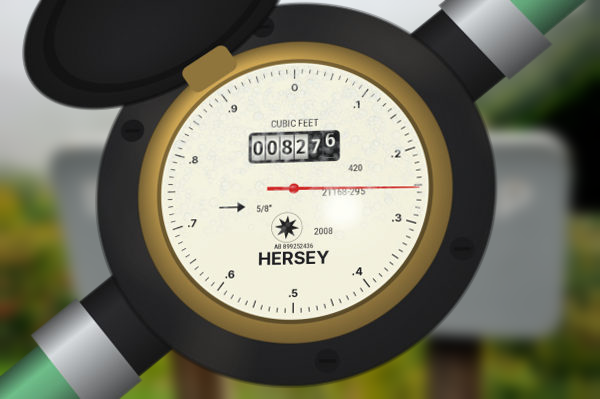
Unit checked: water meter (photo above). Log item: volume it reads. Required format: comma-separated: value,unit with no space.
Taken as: 8276.25,ft³
